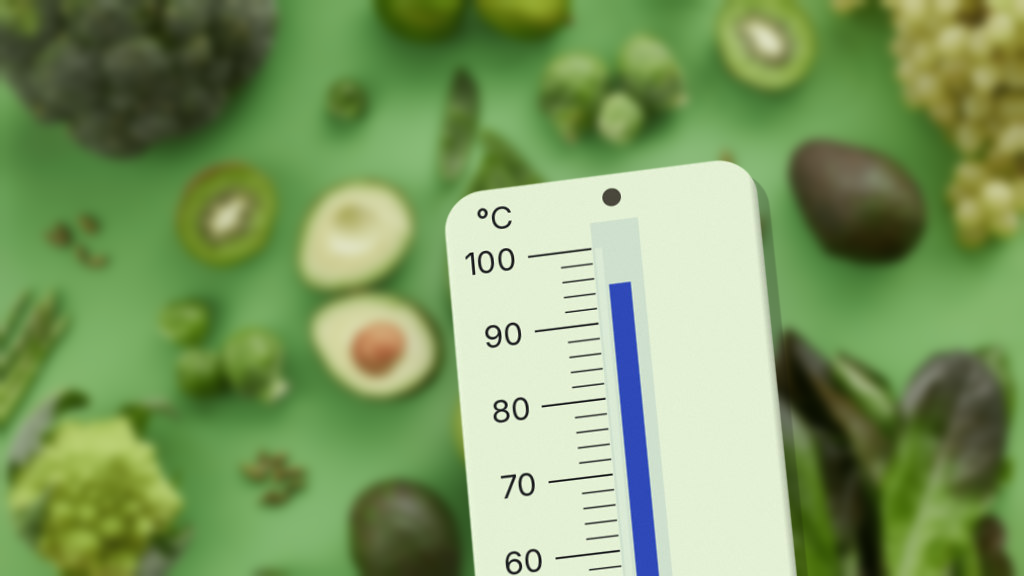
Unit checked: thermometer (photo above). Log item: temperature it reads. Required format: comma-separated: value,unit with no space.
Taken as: 95,°C
